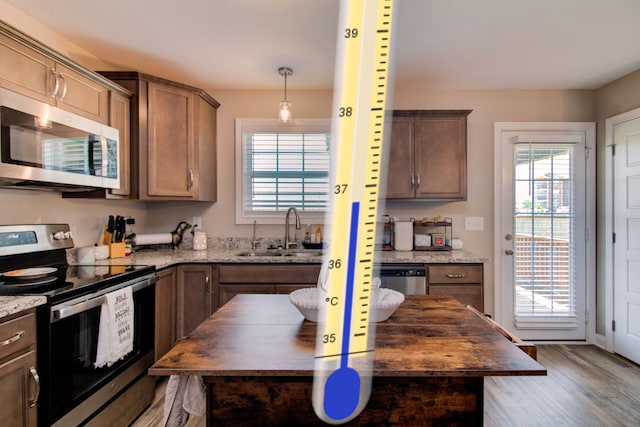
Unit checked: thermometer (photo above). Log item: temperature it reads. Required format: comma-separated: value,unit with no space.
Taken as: 36.8,°C
